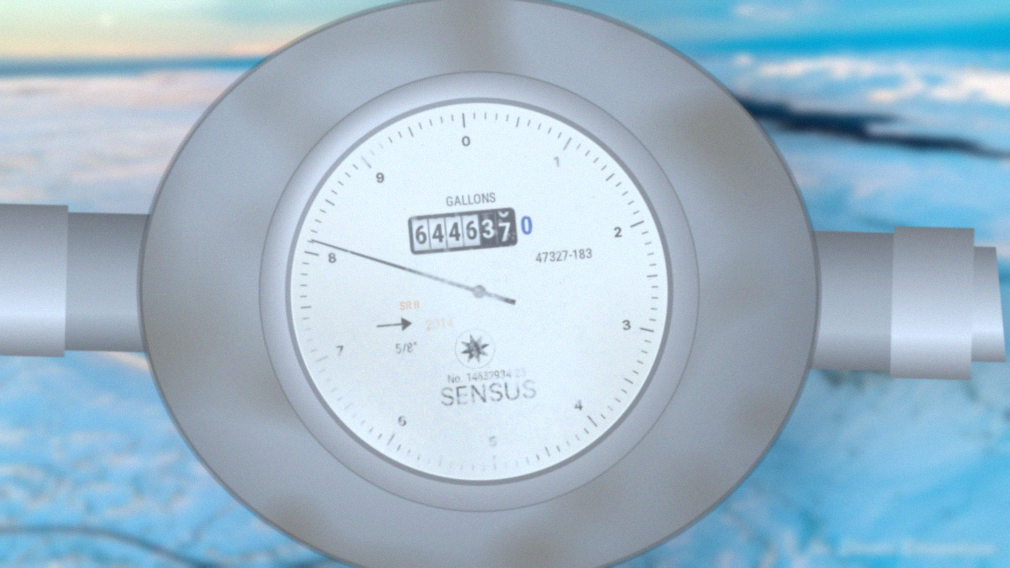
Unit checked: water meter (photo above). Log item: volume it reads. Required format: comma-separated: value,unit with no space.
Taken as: 6446368.1,gal
